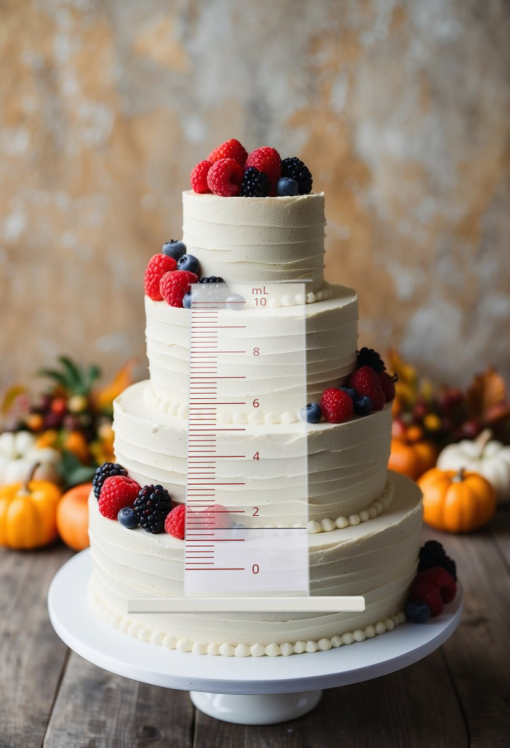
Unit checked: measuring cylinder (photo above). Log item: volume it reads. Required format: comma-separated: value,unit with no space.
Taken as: 1.4,mL
